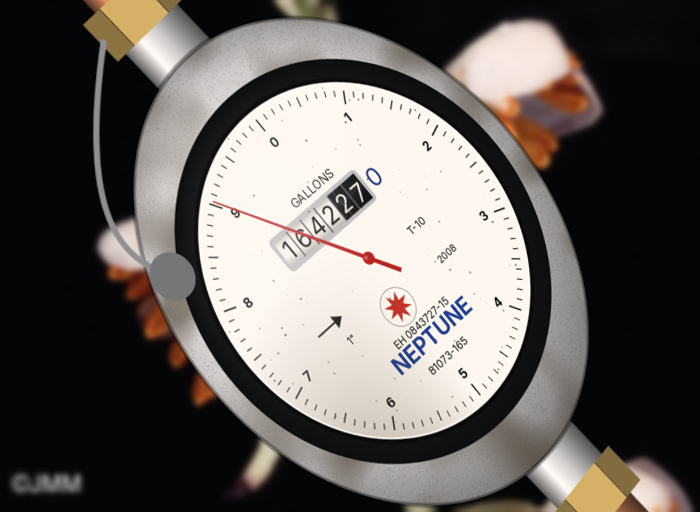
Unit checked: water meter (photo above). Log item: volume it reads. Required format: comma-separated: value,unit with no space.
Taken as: 1642269.0,gal
